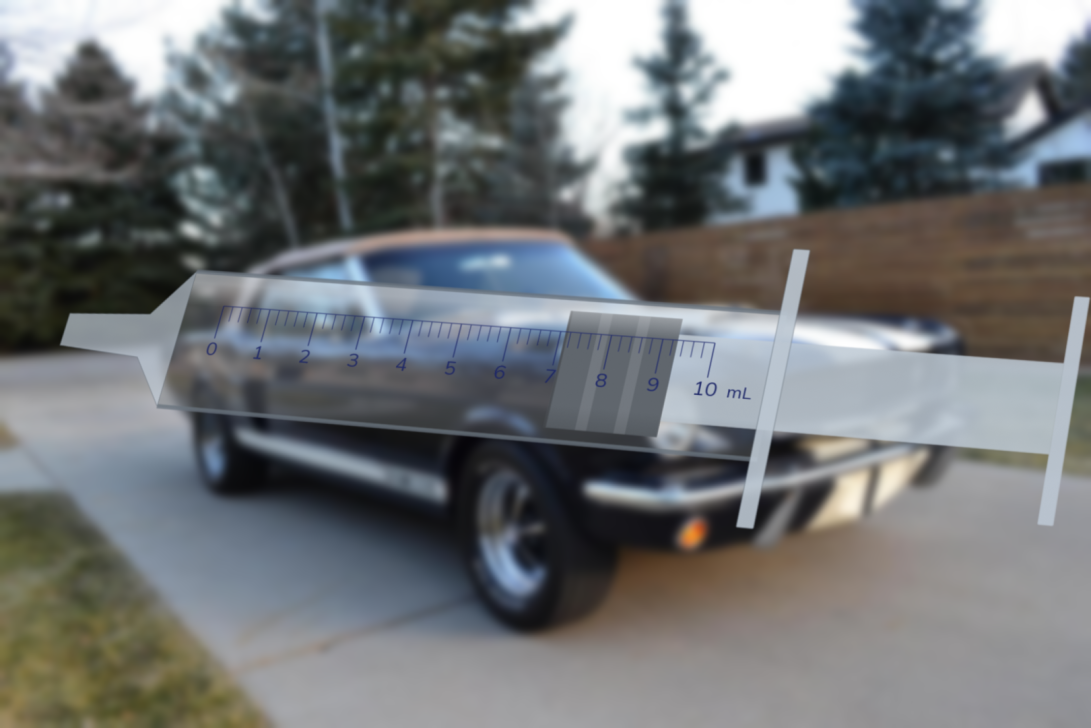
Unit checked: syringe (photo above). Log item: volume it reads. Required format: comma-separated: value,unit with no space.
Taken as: 7.1,mL
